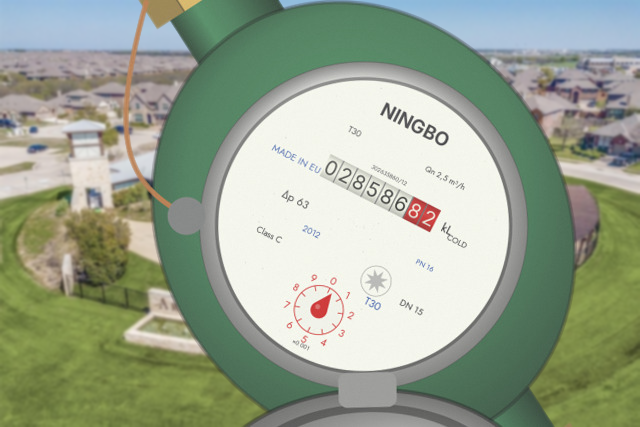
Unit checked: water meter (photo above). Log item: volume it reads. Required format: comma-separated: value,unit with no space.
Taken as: 28586.820,kL
